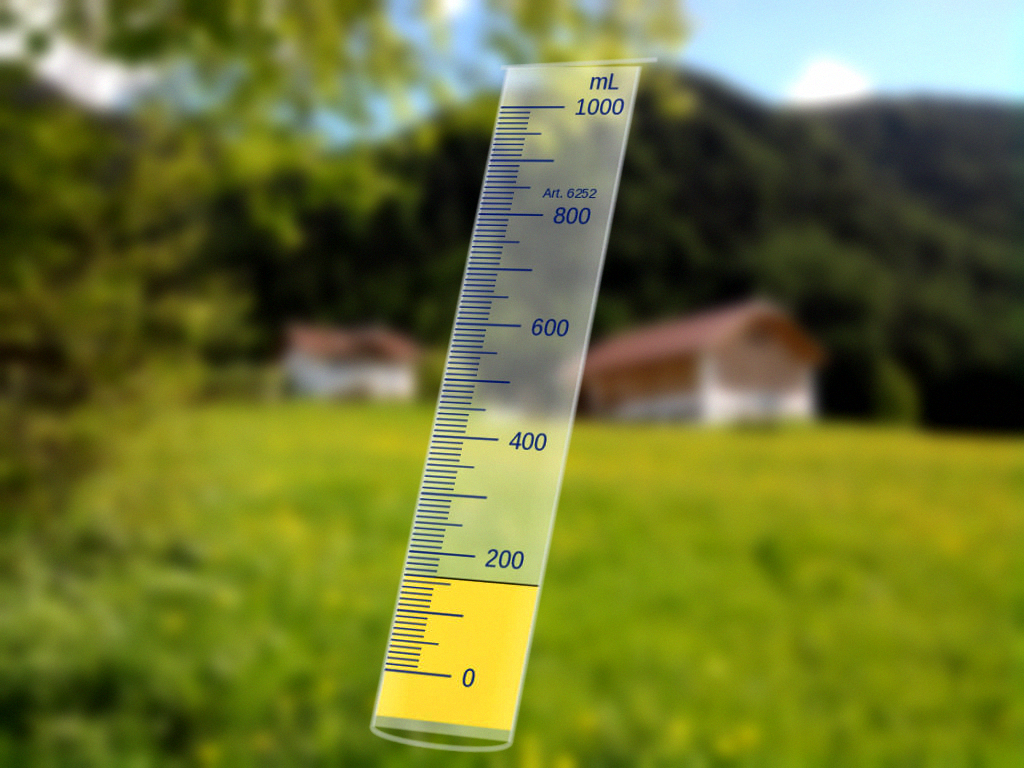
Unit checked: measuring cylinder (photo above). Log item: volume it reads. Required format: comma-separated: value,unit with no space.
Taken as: 160,mL
